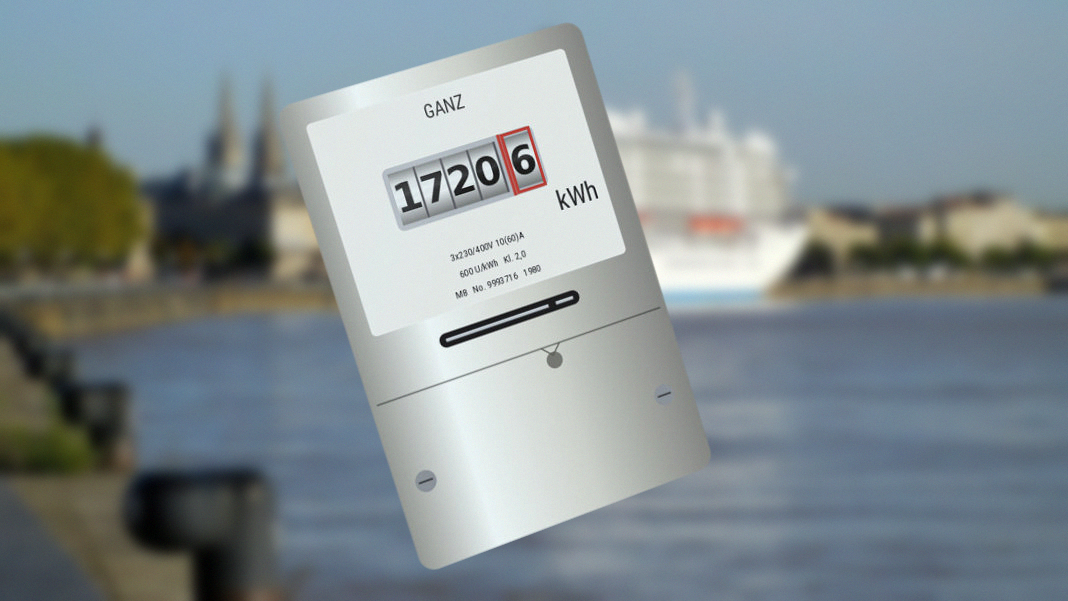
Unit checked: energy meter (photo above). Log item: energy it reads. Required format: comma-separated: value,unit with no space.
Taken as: 1720.6,kWh
